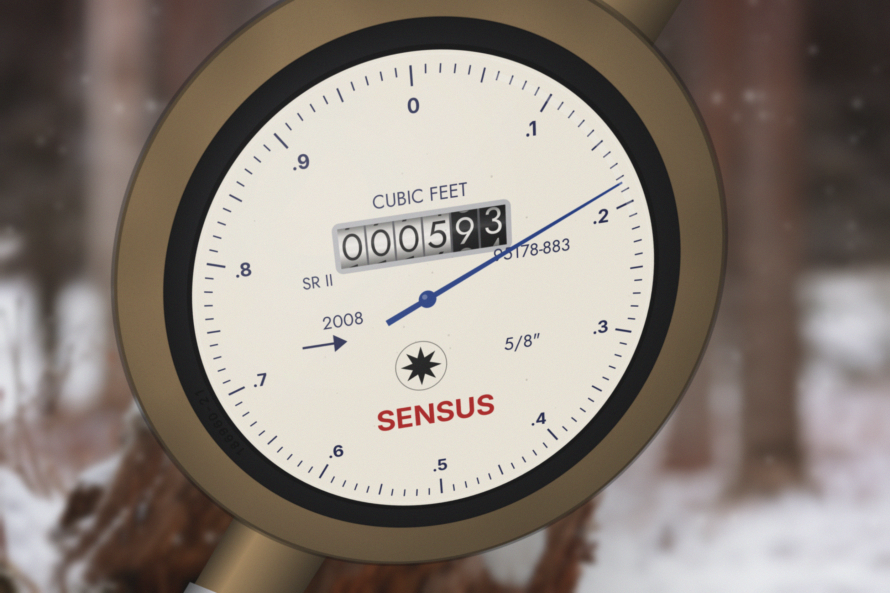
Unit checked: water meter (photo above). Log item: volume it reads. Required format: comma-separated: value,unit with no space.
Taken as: 593.18,ft³
